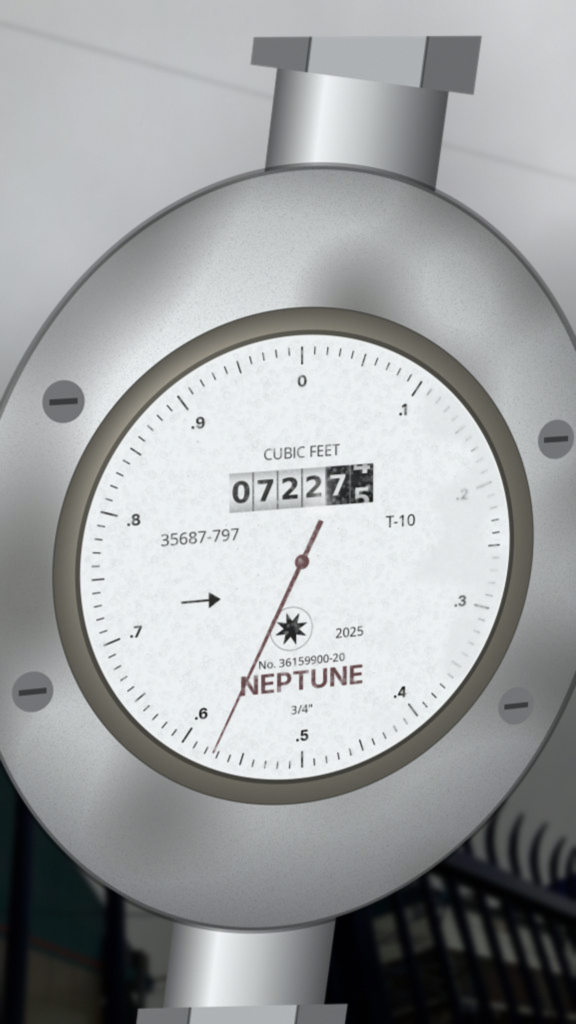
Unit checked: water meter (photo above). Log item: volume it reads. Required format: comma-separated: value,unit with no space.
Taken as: 72274.57,ft³
